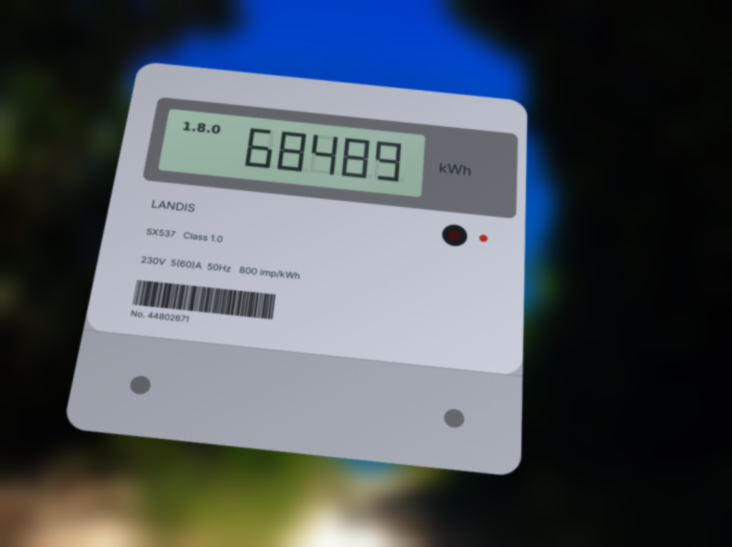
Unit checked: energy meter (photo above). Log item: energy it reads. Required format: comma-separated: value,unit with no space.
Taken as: 68489,kWh
